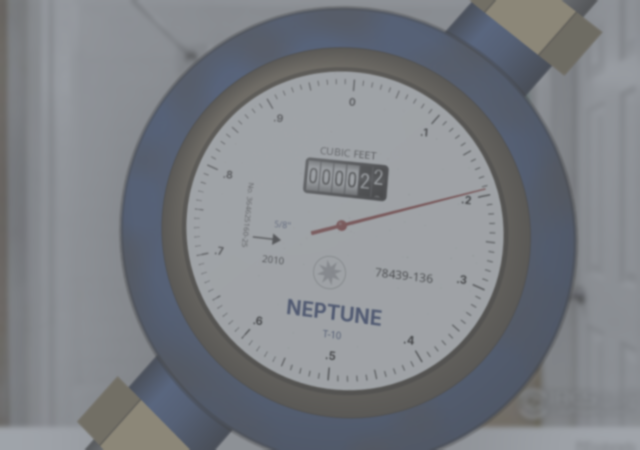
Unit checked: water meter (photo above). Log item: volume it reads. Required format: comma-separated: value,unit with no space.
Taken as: 22.19,ft³
